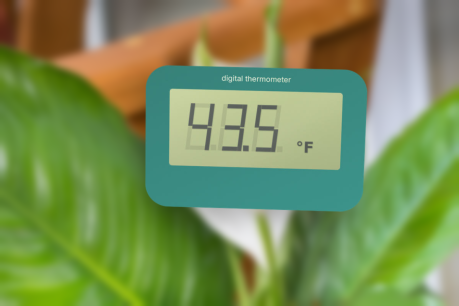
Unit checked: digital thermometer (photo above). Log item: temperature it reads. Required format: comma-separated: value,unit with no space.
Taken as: 43.5,°F
